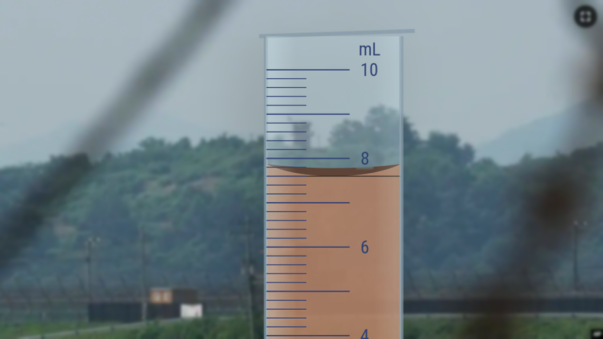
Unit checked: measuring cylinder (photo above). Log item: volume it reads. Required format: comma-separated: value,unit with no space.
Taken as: 7.6,mL
